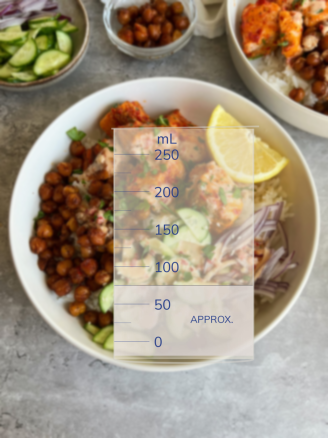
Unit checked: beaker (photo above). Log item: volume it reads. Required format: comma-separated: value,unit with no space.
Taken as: 75,mL
